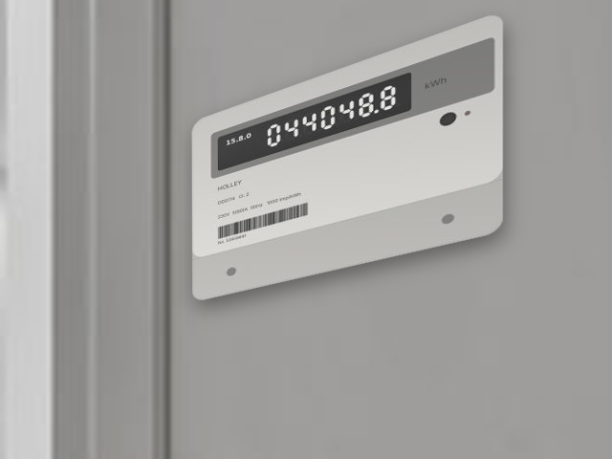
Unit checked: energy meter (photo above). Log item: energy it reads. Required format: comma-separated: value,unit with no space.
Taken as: 44048.8,kWh
